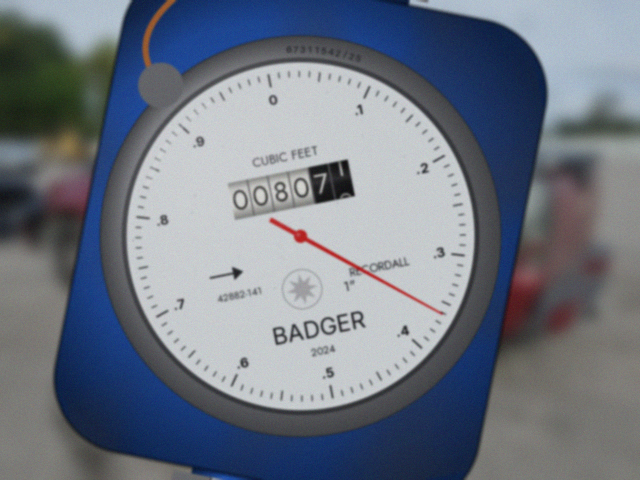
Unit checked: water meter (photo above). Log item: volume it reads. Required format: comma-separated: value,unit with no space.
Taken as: 8071.36,ft³
